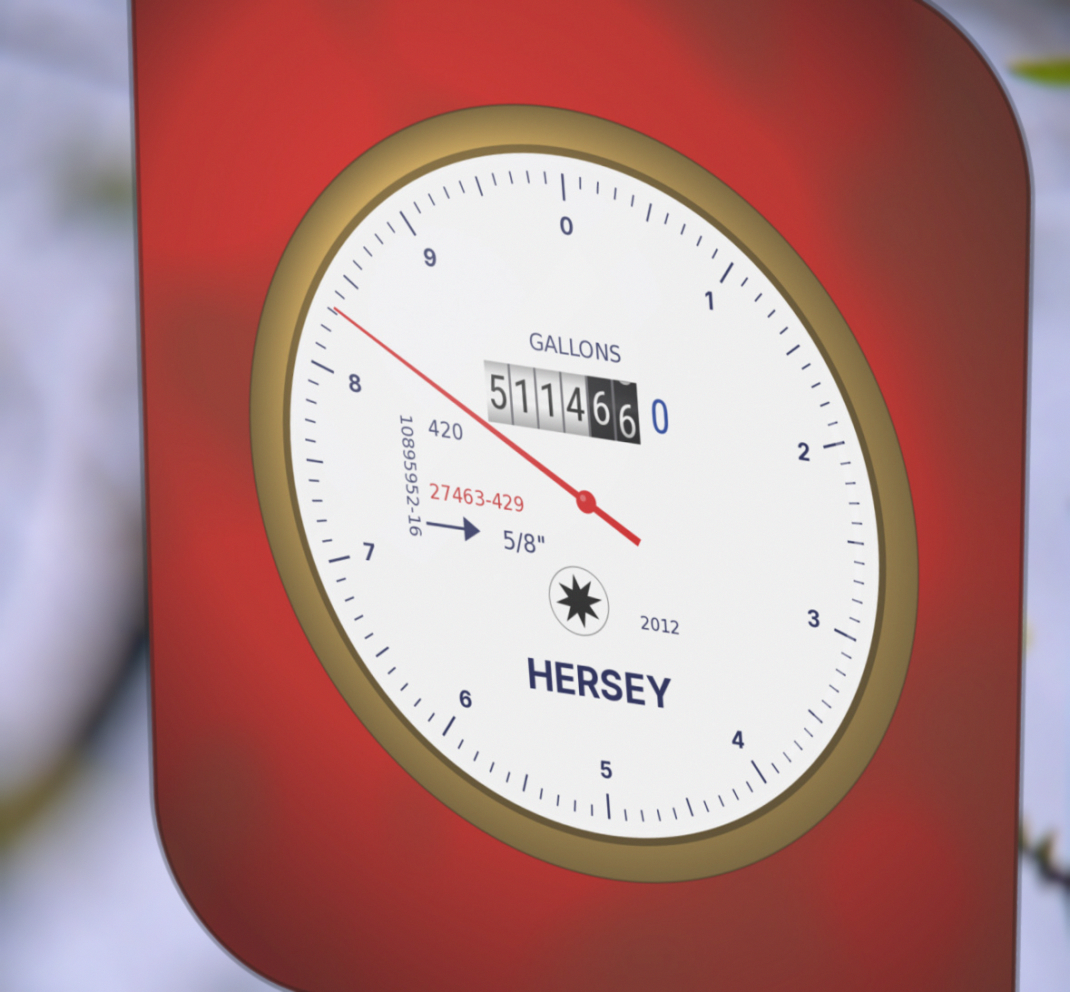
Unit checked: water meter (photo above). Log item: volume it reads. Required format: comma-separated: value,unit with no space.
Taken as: 5114658.3,gal
